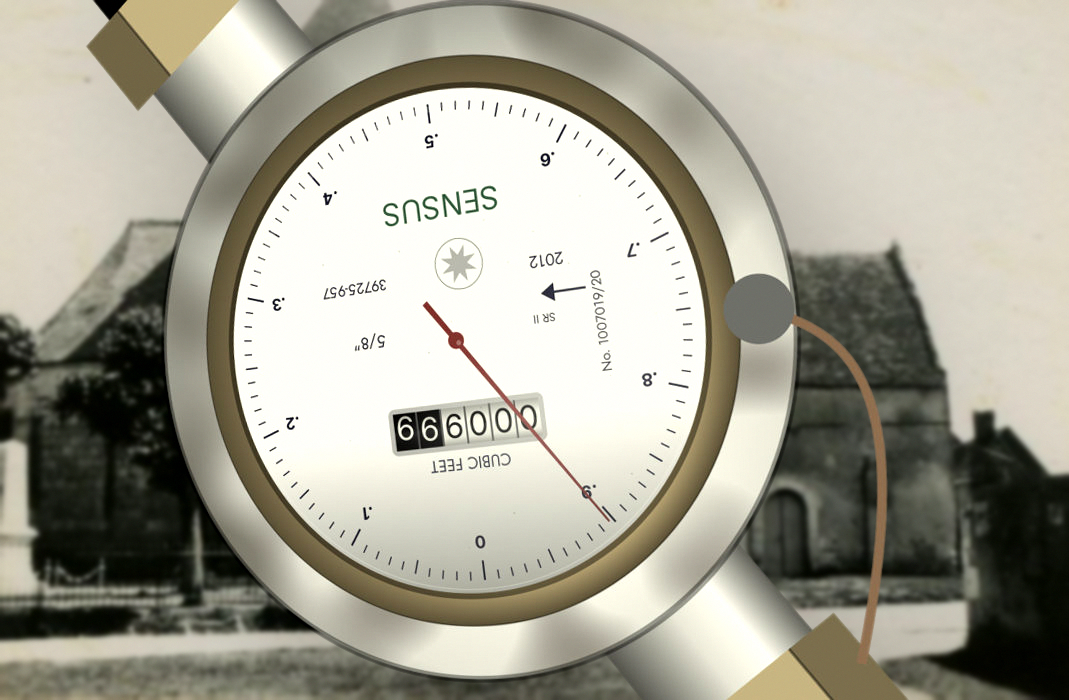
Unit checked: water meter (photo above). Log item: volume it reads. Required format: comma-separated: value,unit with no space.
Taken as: 998.90,ft³
